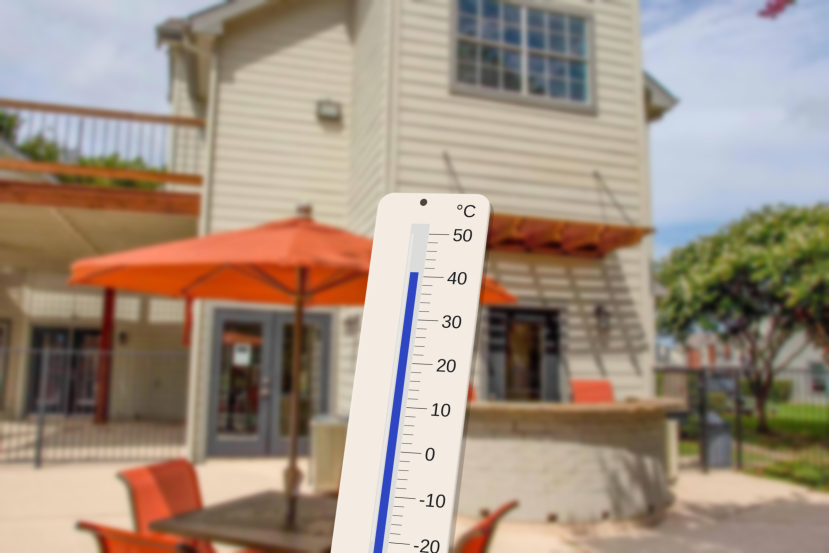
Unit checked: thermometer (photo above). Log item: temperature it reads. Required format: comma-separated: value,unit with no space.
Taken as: 41,°C
